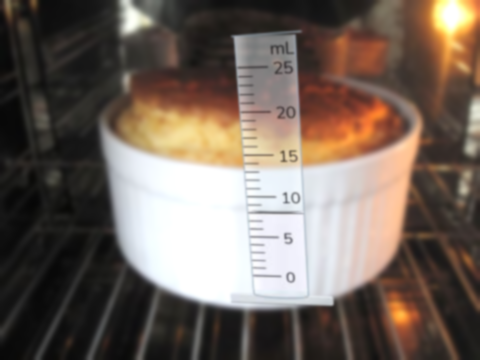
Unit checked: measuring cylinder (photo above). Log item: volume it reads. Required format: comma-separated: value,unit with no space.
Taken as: 8,mL
